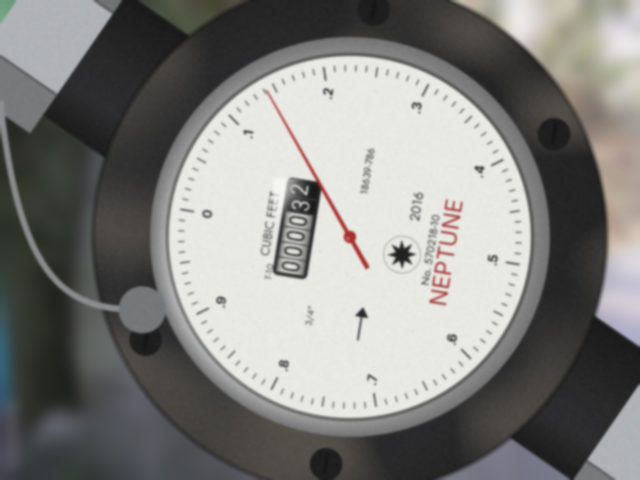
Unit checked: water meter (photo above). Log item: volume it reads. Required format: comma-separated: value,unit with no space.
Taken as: 32.14,ft³
